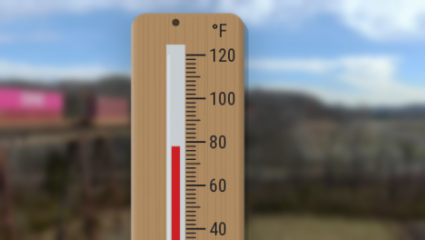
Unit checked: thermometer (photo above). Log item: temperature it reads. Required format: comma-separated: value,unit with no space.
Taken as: 78,°F
